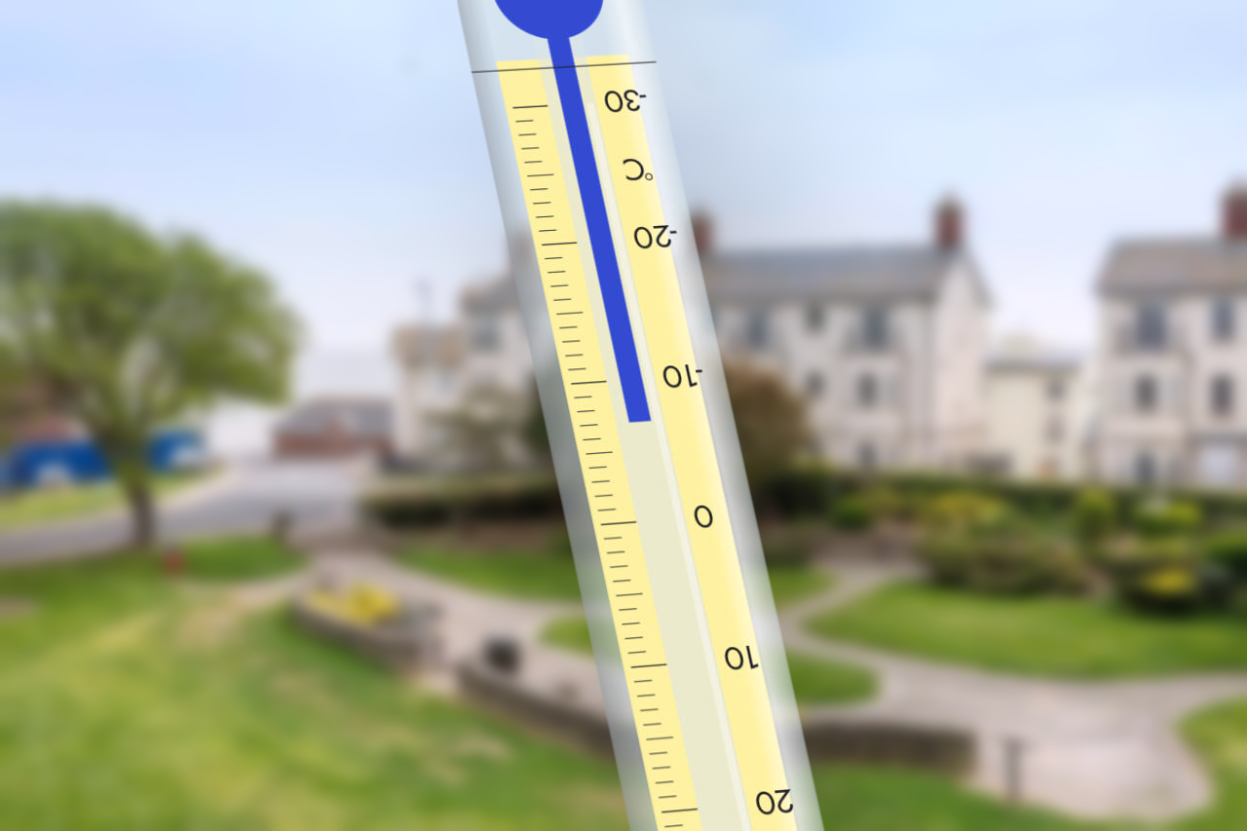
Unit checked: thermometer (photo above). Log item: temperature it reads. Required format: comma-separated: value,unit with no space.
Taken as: -7,°C
